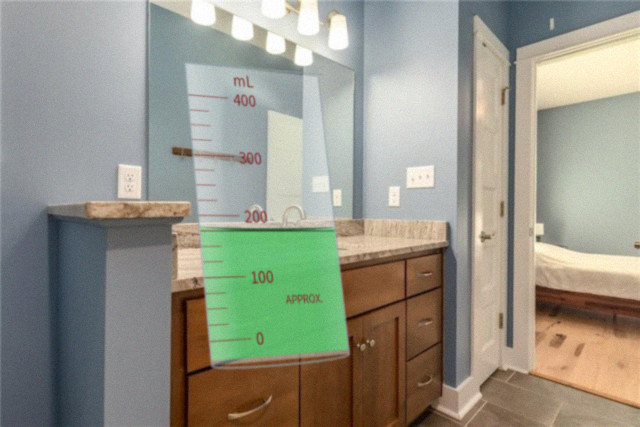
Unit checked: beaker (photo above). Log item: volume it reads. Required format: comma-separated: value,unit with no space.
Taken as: 175,mL
